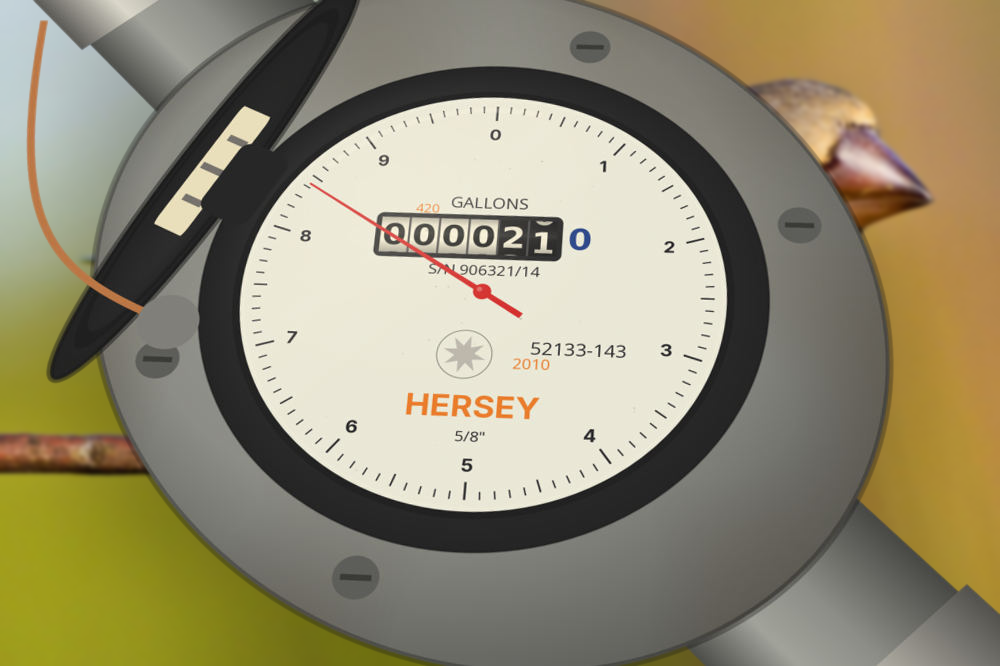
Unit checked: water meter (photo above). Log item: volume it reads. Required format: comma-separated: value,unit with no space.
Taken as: 208.4,gal
